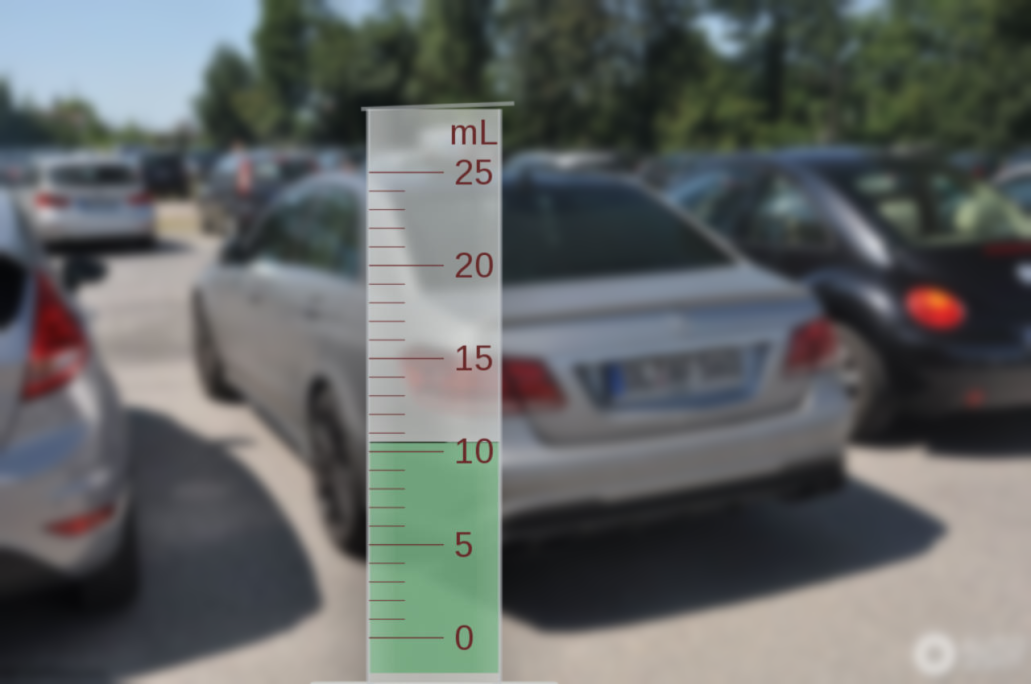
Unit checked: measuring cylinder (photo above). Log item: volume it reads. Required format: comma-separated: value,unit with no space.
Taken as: 10.5,mL
